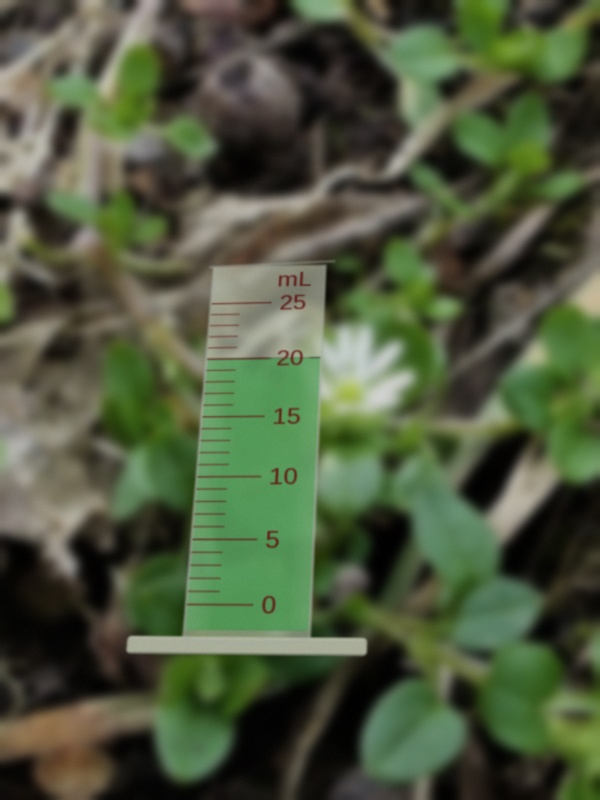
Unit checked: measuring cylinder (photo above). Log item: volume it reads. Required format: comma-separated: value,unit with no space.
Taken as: 20,mL
